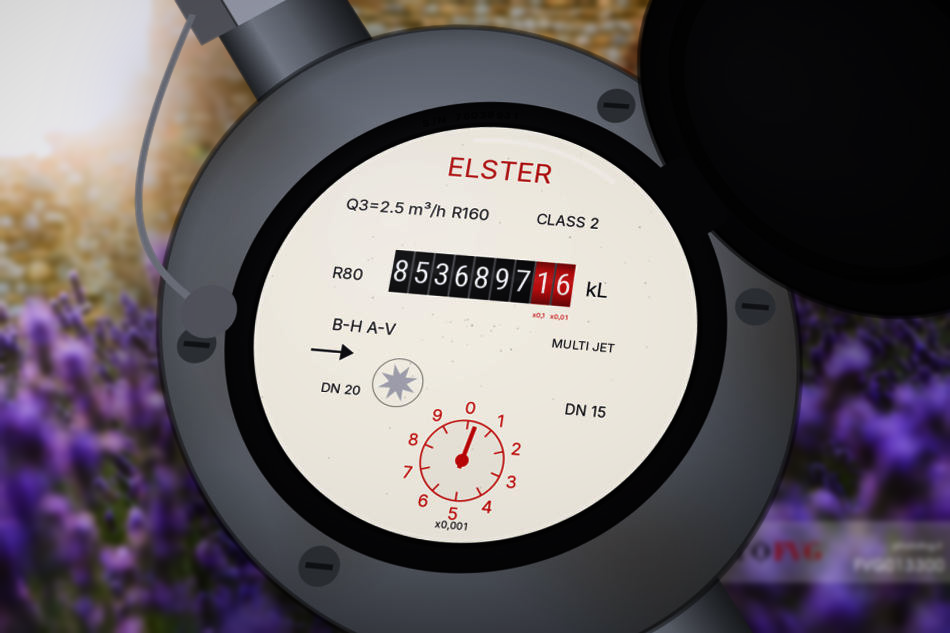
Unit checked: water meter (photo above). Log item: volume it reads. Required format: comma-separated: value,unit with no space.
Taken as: 8536897.160,kL
